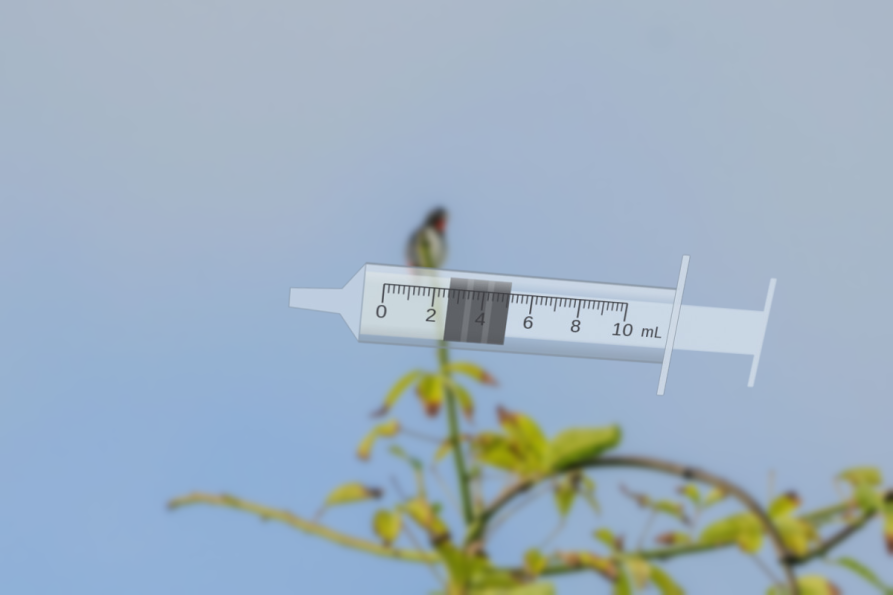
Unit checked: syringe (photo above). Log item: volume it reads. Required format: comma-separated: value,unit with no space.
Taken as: 2.6,mL
